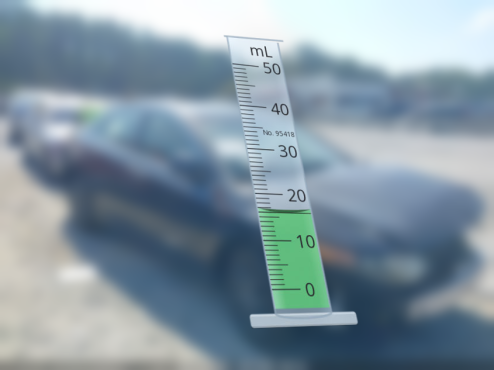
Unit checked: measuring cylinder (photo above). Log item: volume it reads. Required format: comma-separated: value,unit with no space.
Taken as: 16,mL
